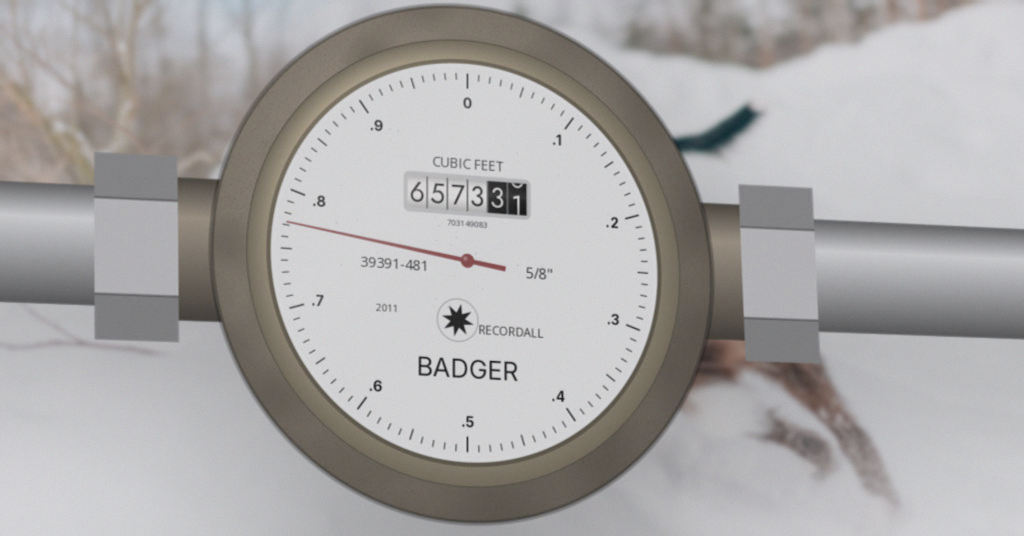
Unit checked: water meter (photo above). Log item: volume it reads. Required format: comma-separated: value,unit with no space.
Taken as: 657330.77,ft³
